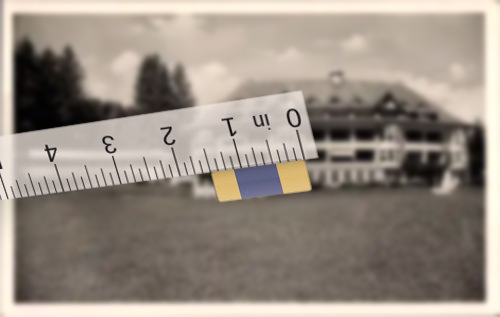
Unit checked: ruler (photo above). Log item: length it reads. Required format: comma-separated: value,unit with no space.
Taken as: 1.5,in
